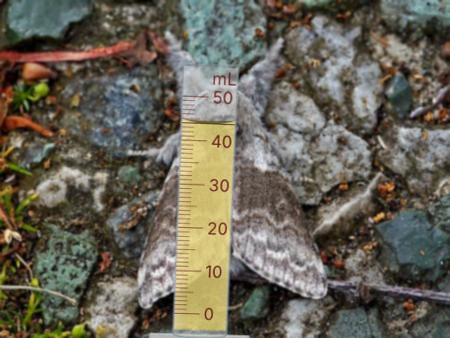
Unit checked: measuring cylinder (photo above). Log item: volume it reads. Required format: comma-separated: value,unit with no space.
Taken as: 44,mL
